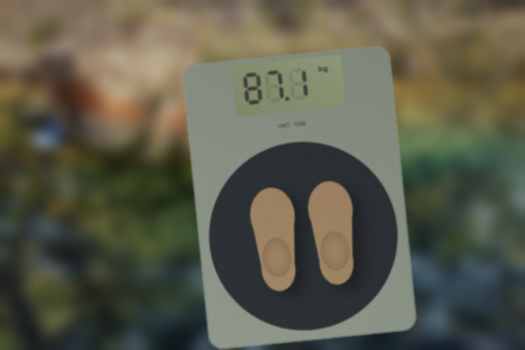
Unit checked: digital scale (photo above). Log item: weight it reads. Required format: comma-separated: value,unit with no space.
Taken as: 87.1,kg
